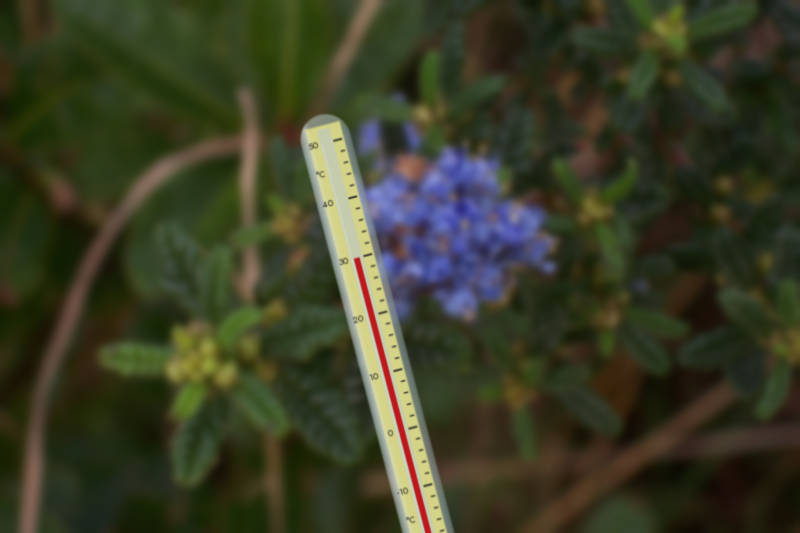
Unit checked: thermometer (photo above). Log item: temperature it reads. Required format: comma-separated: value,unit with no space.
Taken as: 30,°C
